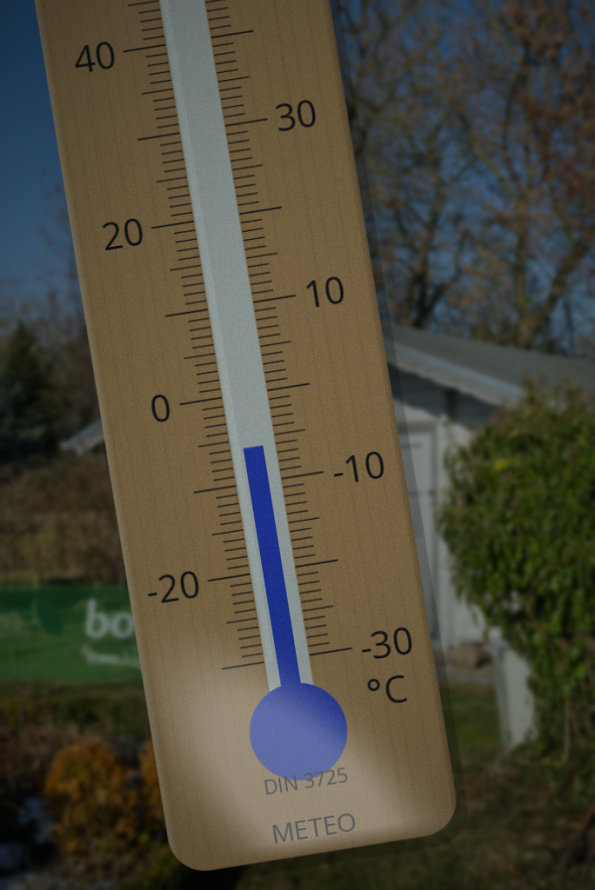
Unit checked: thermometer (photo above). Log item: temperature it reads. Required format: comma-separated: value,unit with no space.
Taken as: -6,°C
